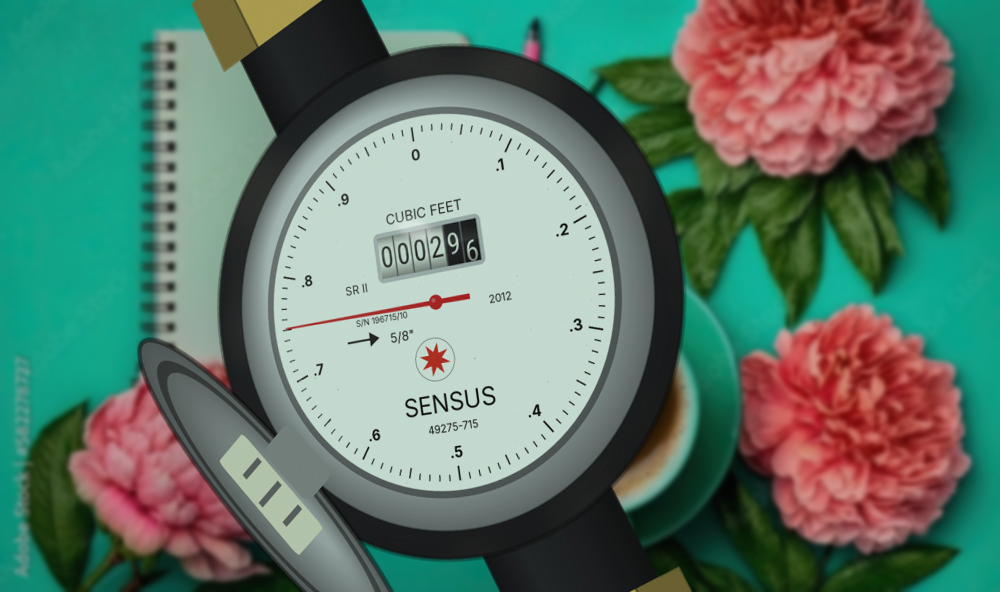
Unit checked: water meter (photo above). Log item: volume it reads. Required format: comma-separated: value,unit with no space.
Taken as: 295.75,ft³
